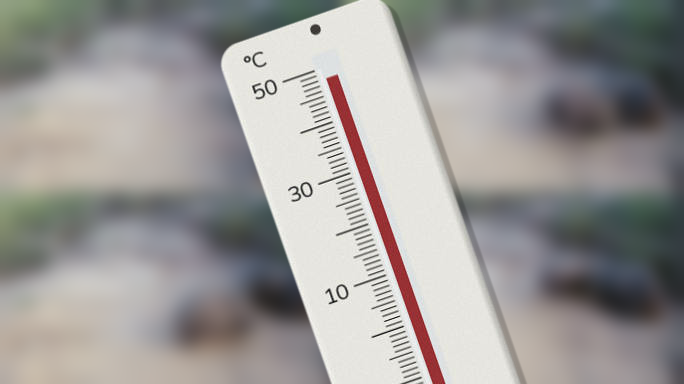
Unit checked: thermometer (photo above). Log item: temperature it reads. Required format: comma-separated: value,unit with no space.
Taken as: 48,°C
